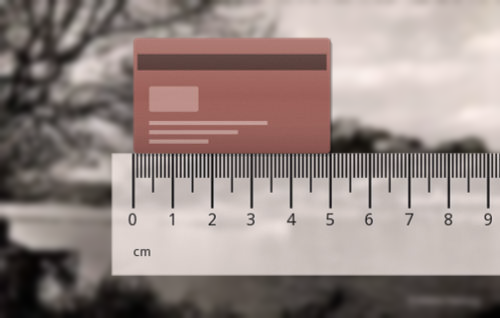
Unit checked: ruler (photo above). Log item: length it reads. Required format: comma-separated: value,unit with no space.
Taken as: 5,cm
